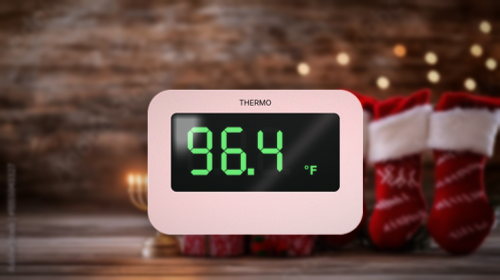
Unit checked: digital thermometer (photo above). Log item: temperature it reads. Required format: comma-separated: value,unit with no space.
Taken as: 96.4,°F
